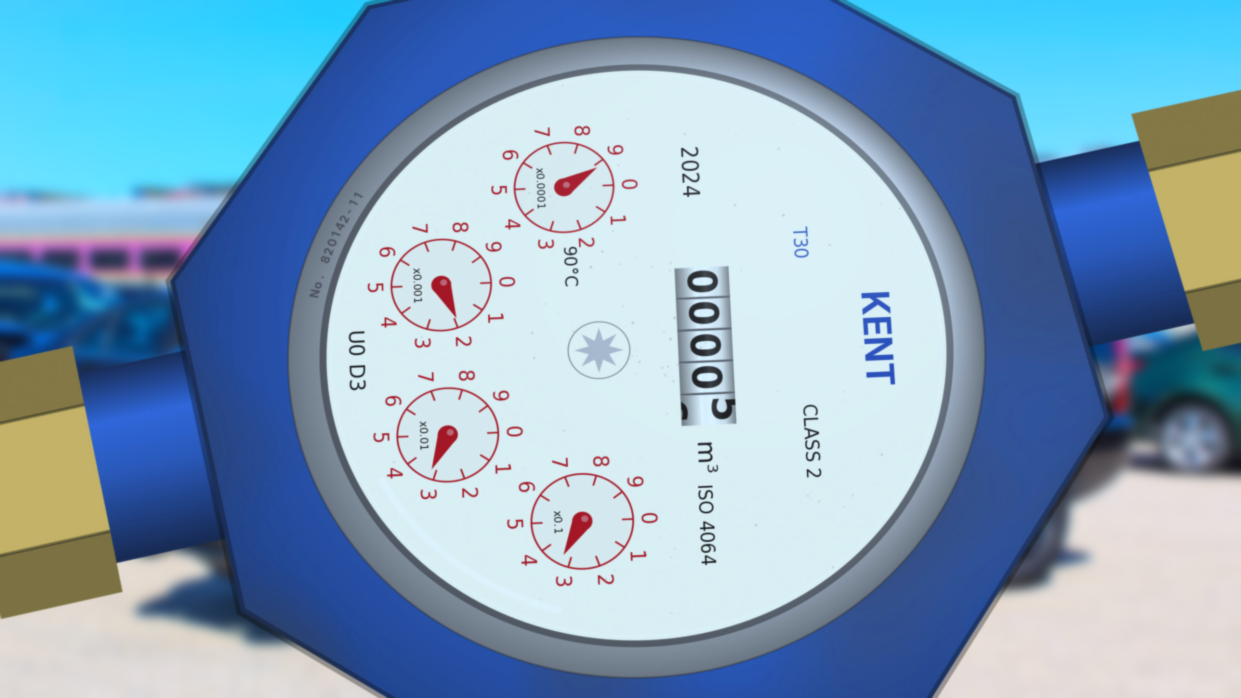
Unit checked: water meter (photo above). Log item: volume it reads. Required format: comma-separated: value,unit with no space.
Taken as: 5.3319,m³
